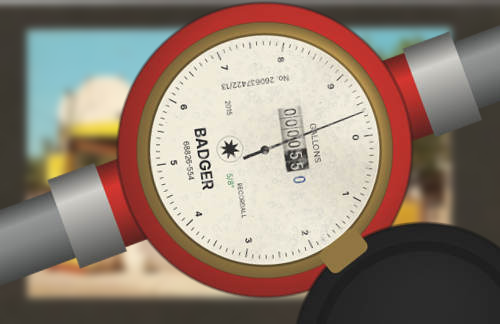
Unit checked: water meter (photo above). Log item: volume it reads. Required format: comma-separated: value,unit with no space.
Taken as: 549.6,gal
